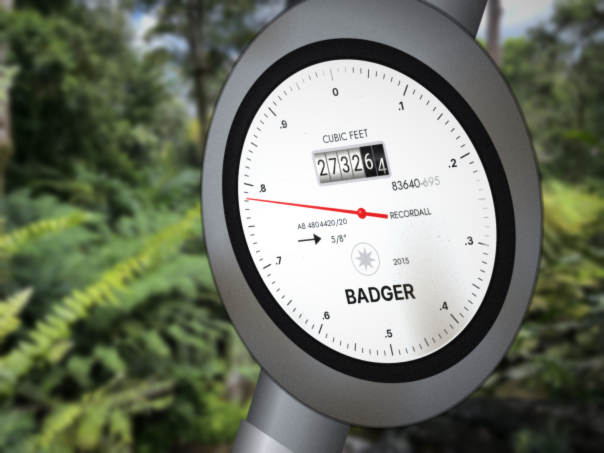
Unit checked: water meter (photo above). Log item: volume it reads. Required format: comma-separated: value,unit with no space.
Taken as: 273263.78,ft³
